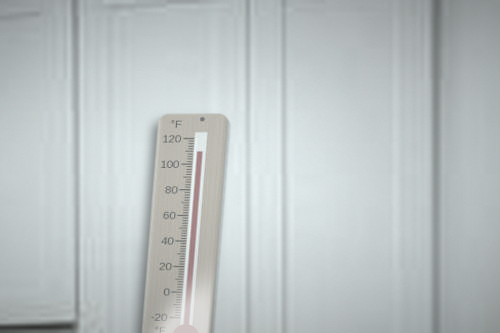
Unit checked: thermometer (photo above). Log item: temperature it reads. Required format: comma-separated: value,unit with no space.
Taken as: 110,°F
